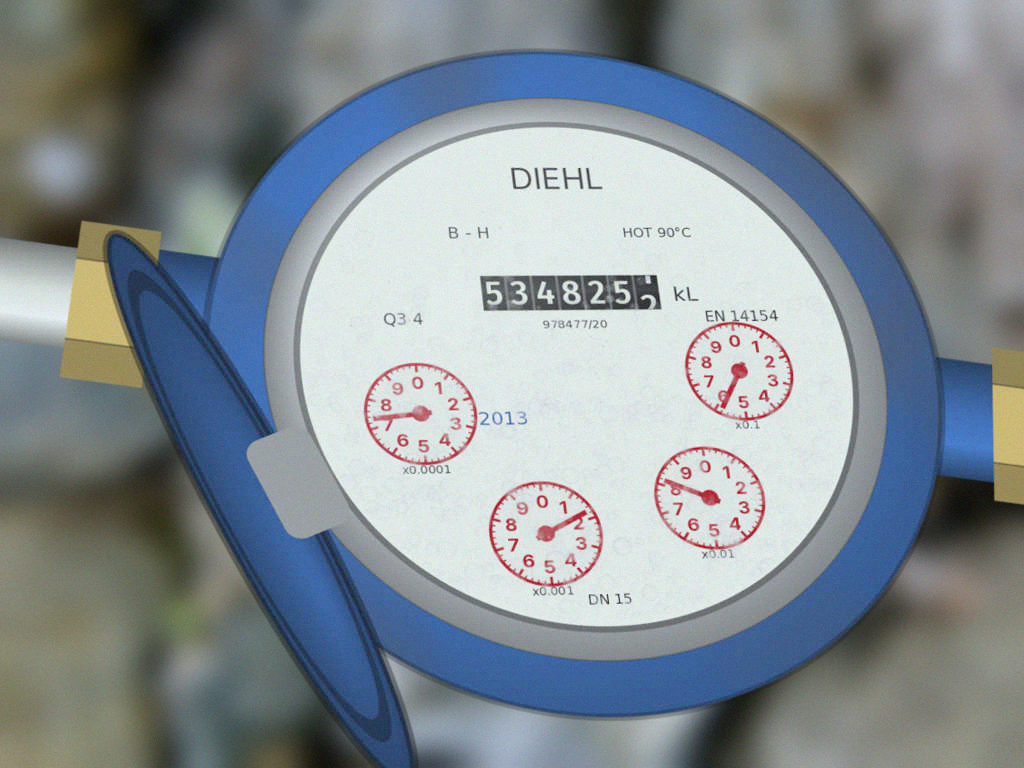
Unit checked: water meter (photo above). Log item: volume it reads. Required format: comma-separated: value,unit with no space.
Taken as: 5348251.5817,kL
